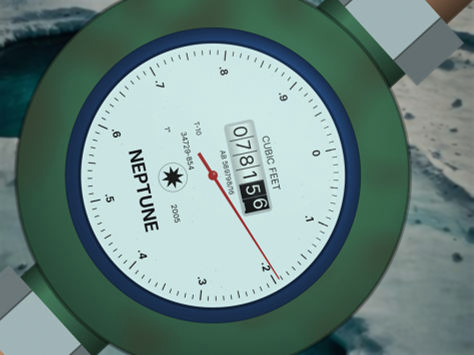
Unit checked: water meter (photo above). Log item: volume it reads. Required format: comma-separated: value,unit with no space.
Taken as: 78156.19,ft³
